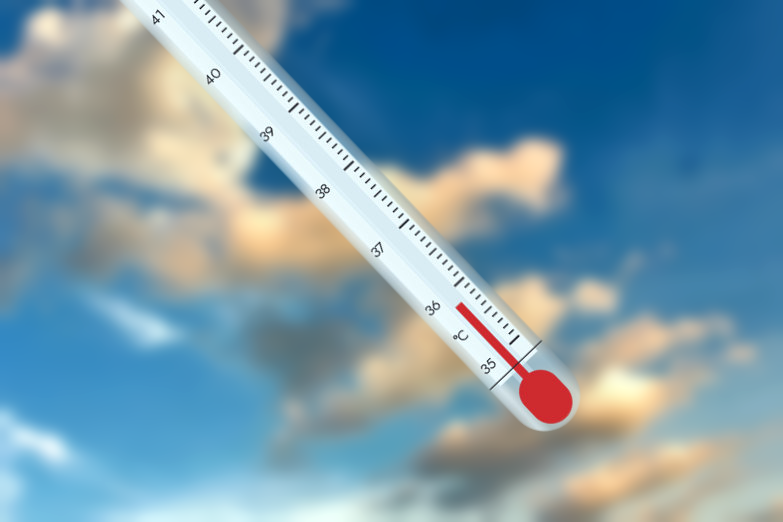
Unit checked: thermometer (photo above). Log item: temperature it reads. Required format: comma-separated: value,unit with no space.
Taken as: 35.8,°C
